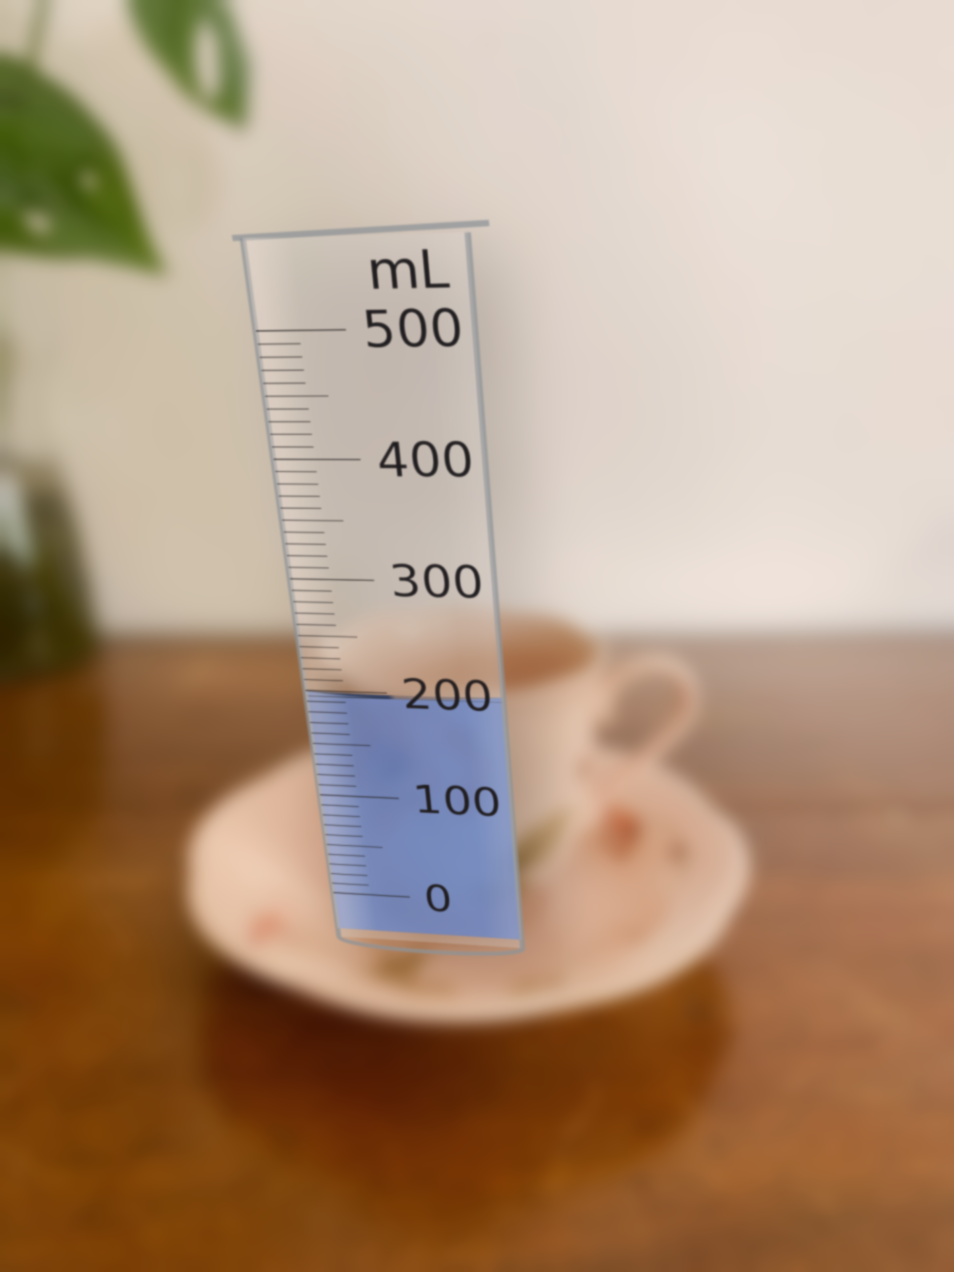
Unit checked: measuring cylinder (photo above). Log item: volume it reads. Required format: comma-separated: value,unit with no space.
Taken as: 195,mL
